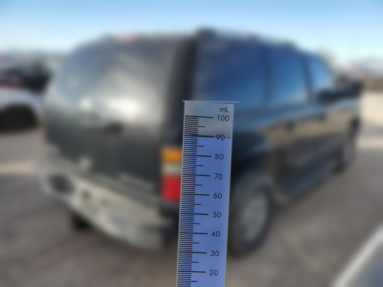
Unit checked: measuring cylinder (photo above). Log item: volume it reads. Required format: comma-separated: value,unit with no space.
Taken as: 90,mL
